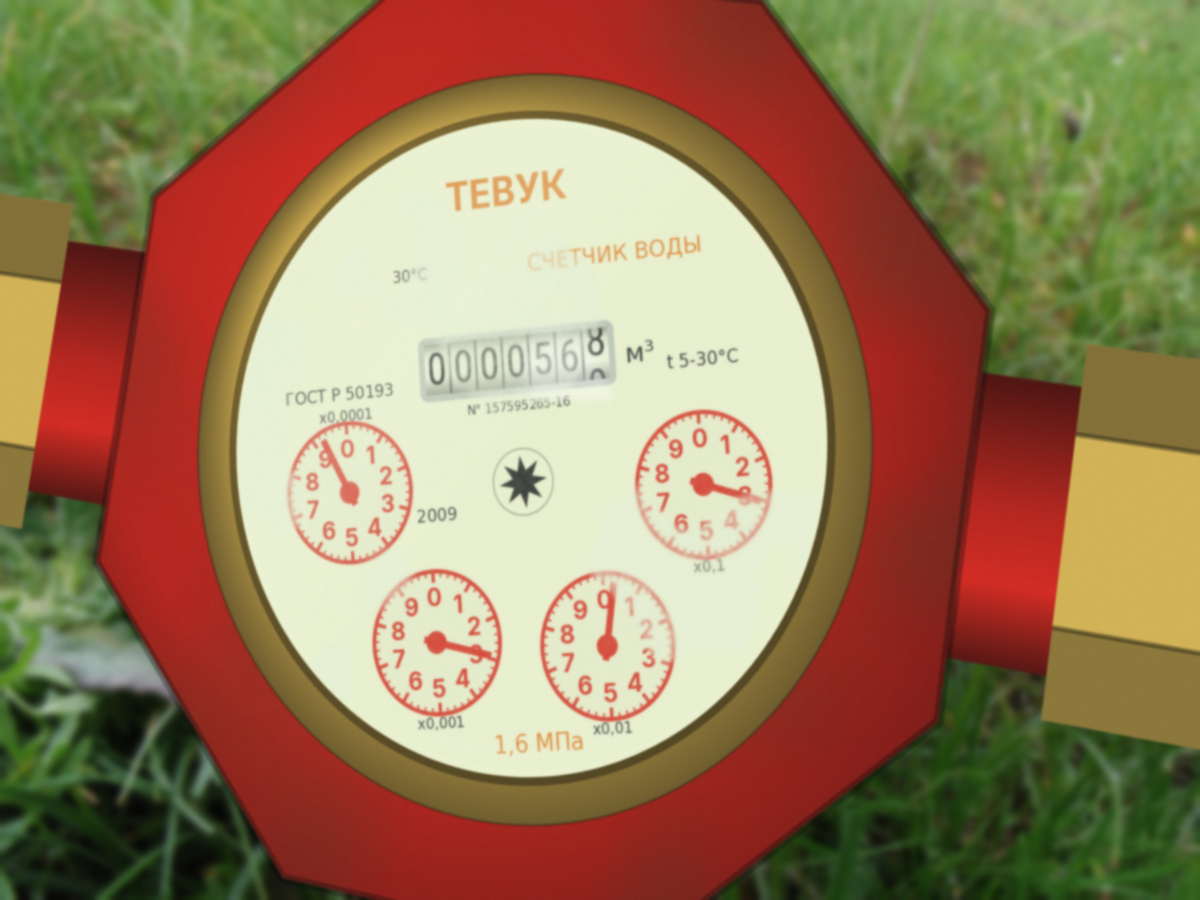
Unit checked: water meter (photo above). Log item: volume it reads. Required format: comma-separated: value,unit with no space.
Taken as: 568.3029,m³
